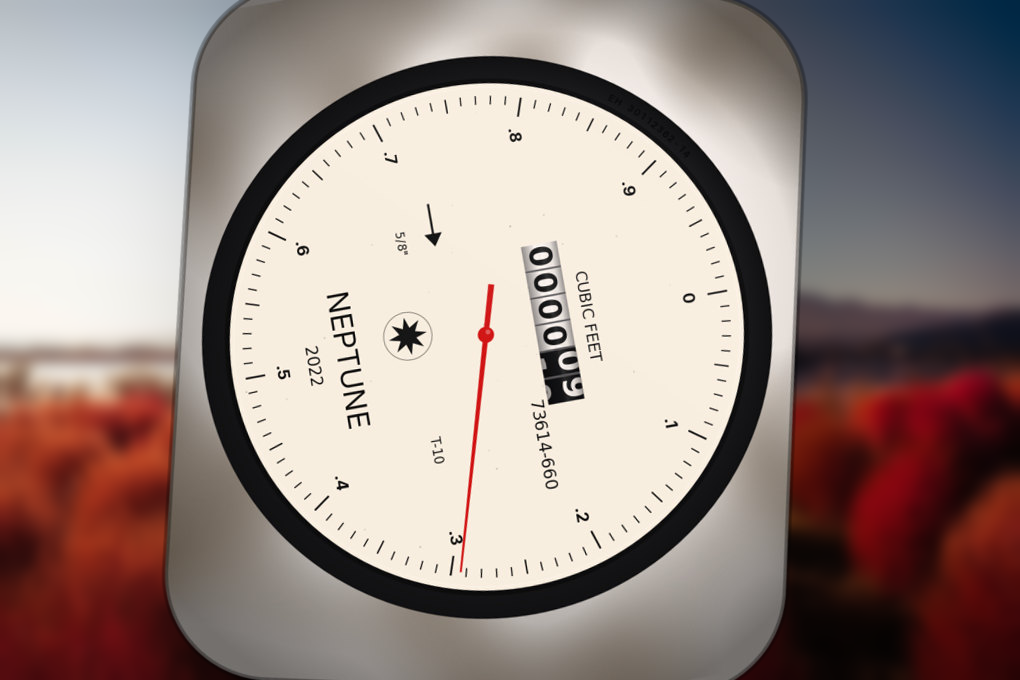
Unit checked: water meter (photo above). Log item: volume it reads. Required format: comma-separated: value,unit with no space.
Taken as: 9.29,ft³
